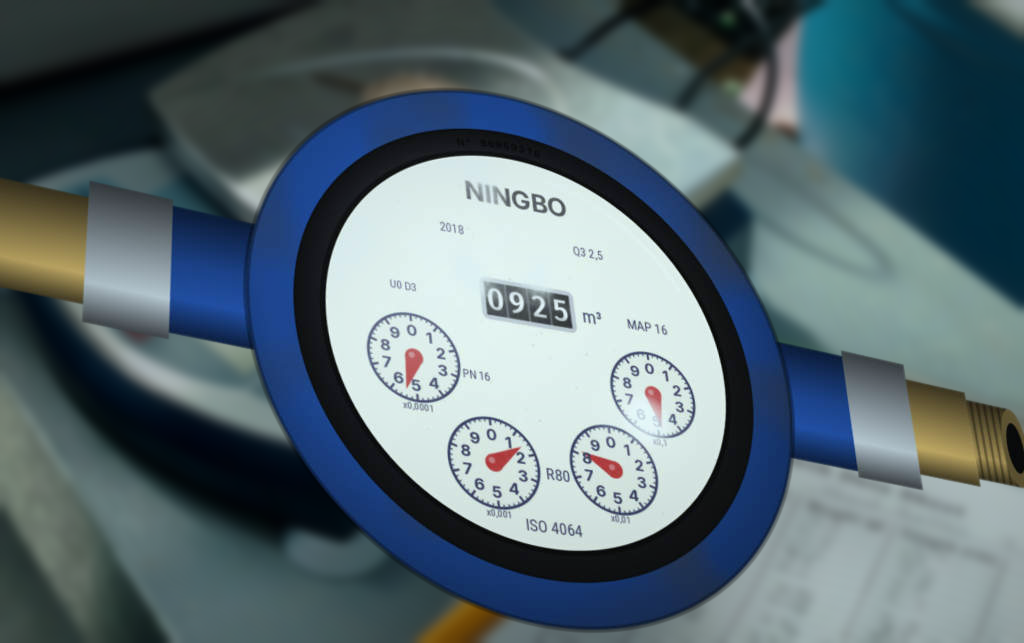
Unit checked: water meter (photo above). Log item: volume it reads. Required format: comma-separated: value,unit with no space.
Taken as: 925.4815,m³
